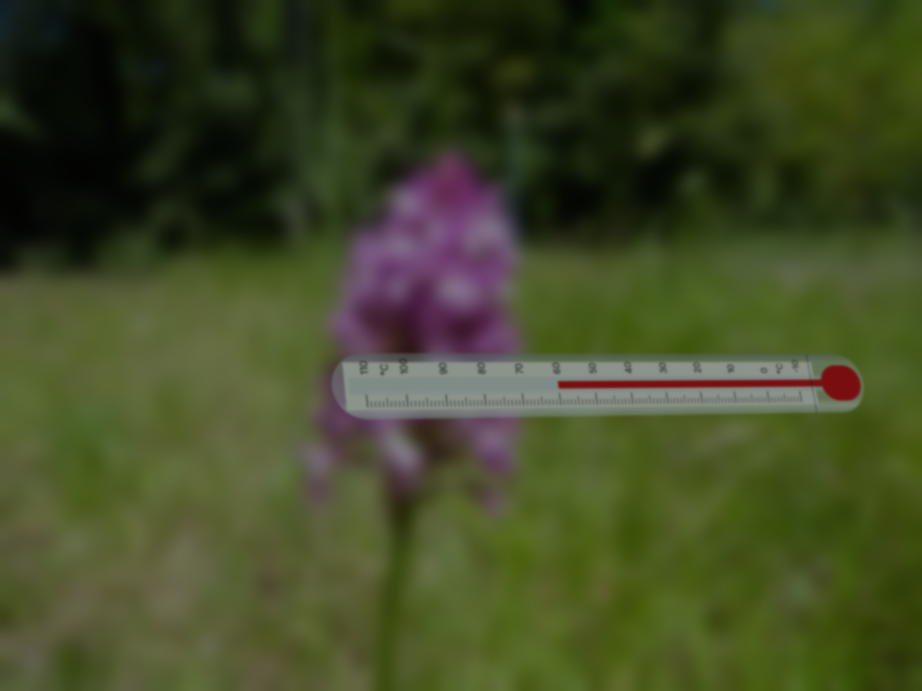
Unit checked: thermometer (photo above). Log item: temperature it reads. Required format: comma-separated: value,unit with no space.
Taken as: 60,°C
